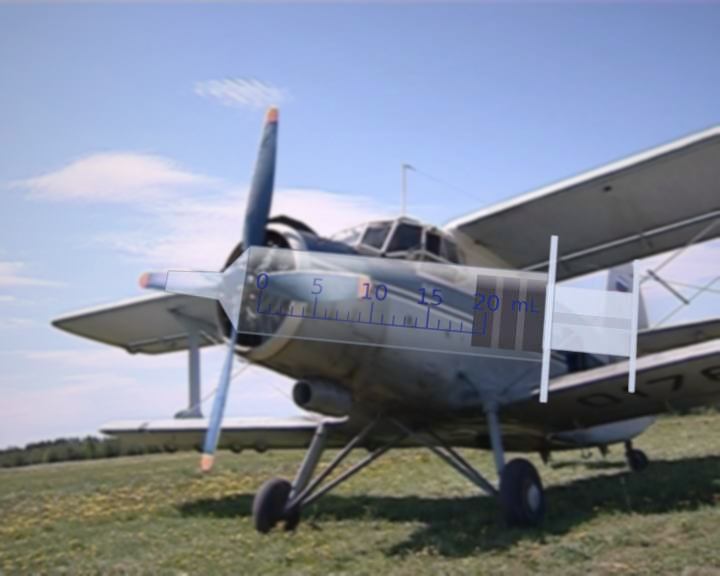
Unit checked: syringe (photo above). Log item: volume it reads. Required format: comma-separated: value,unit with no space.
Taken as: 19,mL
